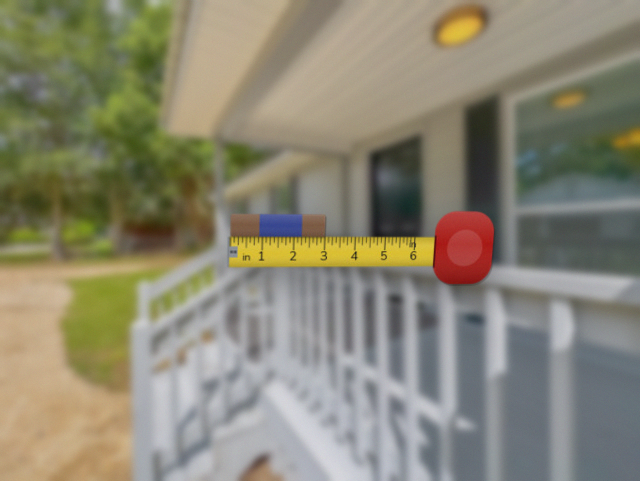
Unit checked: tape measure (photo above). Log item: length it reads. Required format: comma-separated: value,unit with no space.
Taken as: 3,in
